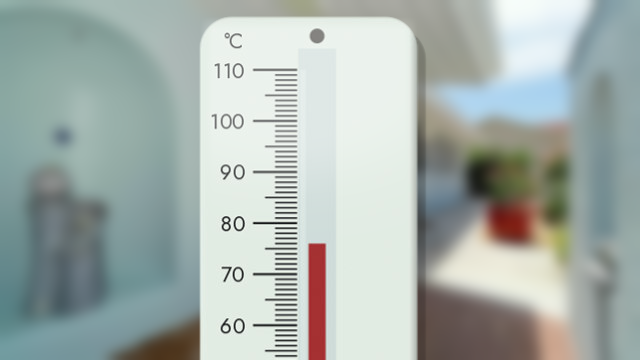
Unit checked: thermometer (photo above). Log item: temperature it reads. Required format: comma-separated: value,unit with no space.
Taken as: 76,°C
